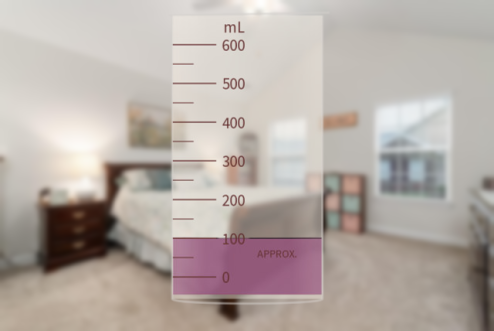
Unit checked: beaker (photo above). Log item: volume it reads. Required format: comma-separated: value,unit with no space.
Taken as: 100,mL
